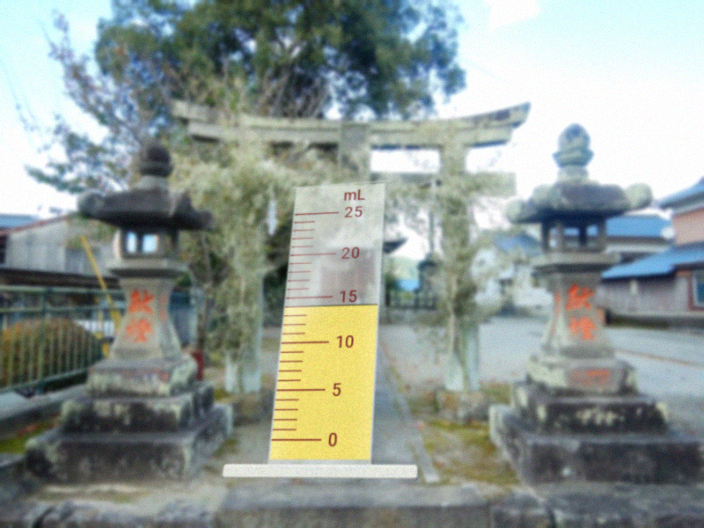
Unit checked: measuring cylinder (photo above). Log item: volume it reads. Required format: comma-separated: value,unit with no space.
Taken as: 14,mL
